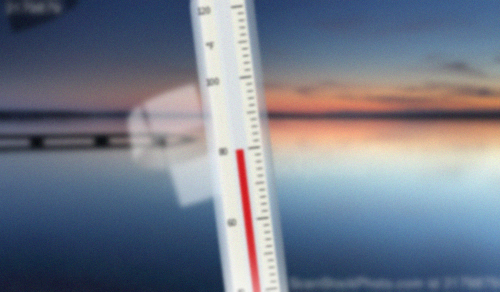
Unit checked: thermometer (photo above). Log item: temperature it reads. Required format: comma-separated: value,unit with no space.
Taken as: 80,°F
